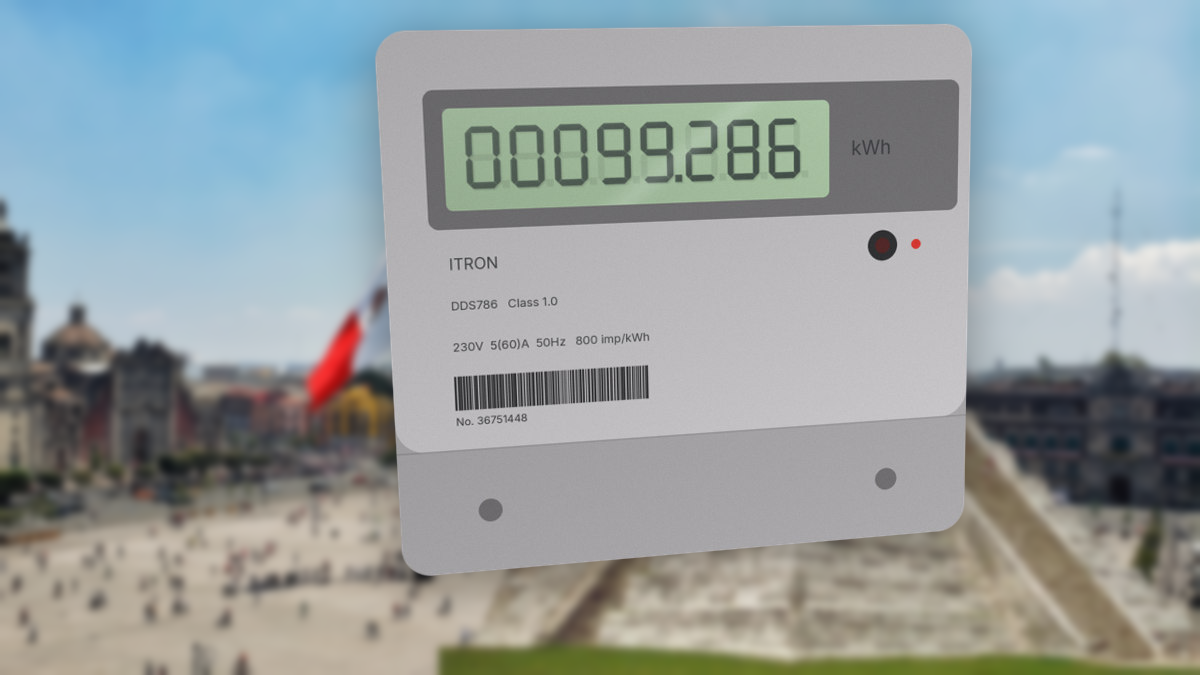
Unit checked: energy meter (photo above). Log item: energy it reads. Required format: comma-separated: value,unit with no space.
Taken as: 99.286,kWh
